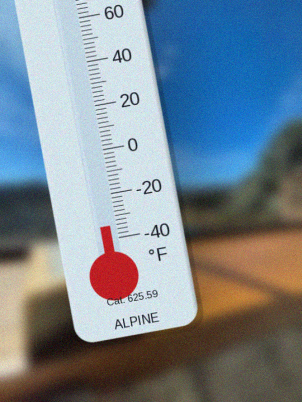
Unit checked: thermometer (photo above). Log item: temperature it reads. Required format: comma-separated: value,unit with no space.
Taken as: -34,°F
